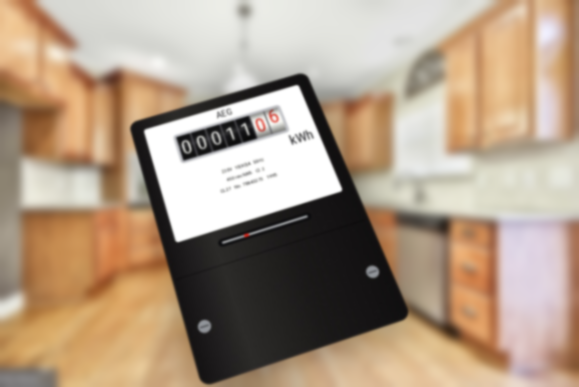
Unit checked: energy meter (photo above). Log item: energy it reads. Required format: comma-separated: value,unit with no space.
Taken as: 11.06,kWh
